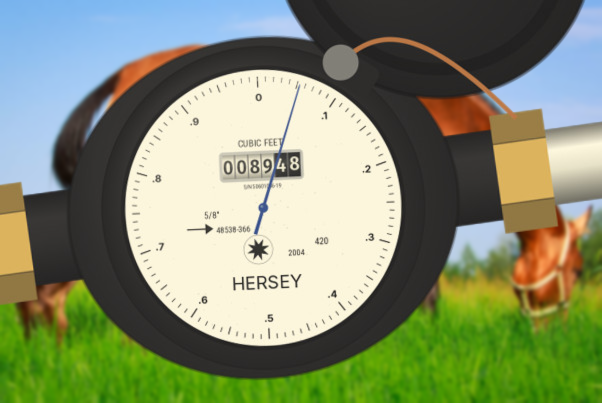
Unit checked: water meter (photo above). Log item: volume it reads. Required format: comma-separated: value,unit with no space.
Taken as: 8948.05,ft³
